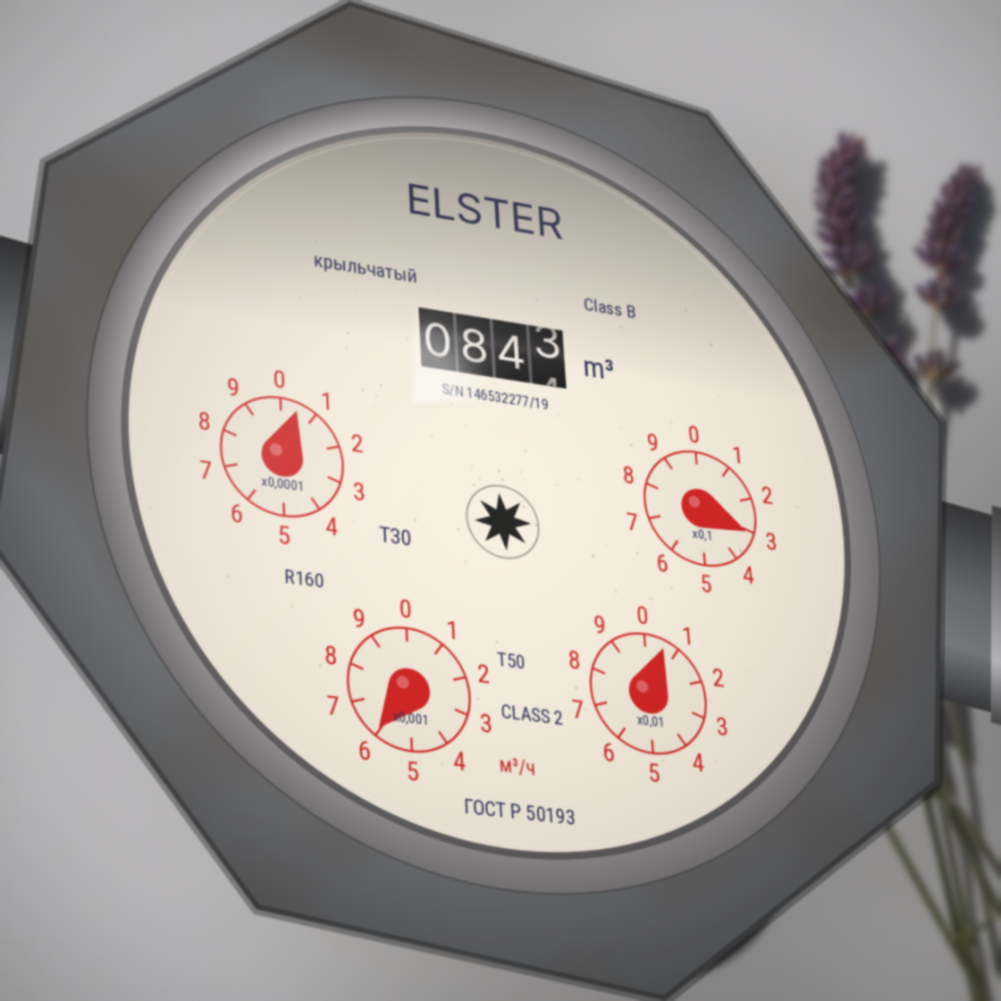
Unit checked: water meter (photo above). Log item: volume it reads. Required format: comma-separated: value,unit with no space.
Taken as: 843.3060,m³
